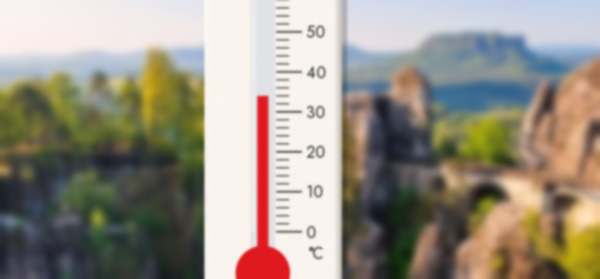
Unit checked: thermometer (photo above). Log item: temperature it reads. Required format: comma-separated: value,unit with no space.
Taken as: 34,°C
